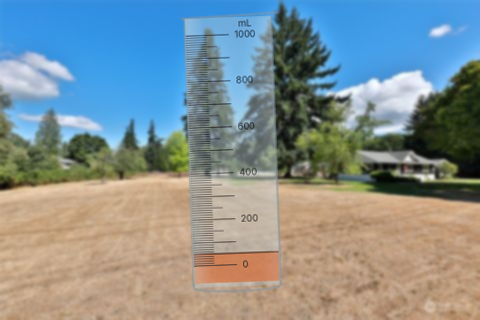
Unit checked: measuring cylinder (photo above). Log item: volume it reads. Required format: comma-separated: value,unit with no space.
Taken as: 50,mL
